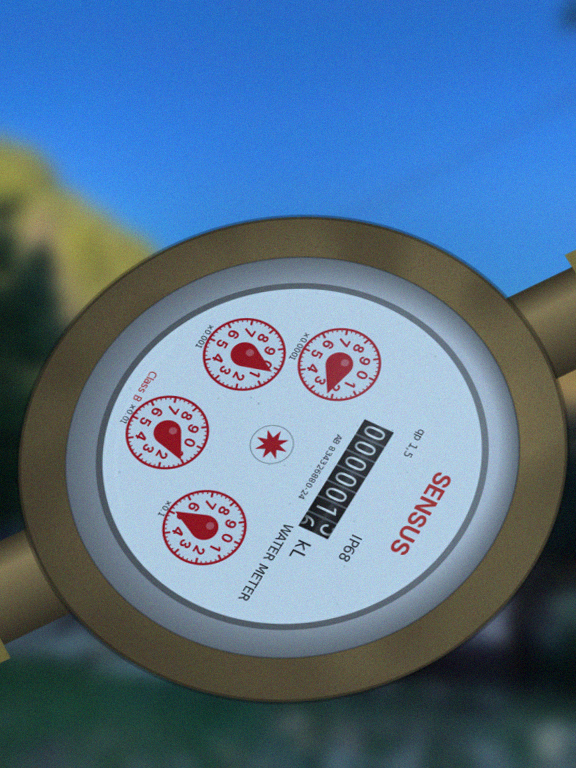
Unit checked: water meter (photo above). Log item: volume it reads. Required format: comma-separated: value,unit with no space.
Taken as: 15.5102,kL
